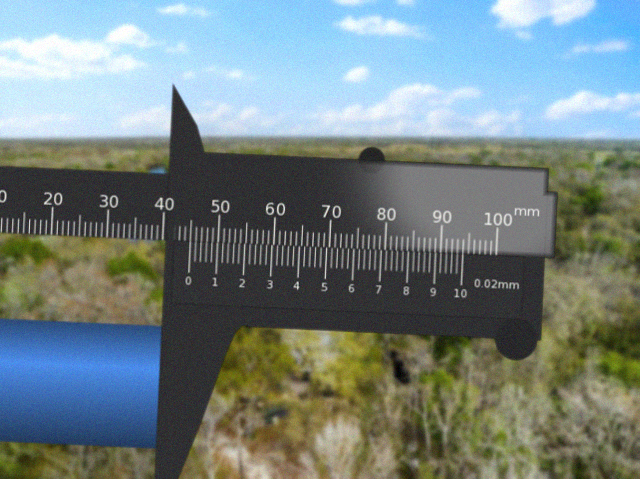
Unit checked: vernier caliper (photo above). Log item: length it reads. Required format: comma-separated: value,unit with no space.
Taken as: 45.0,mm
